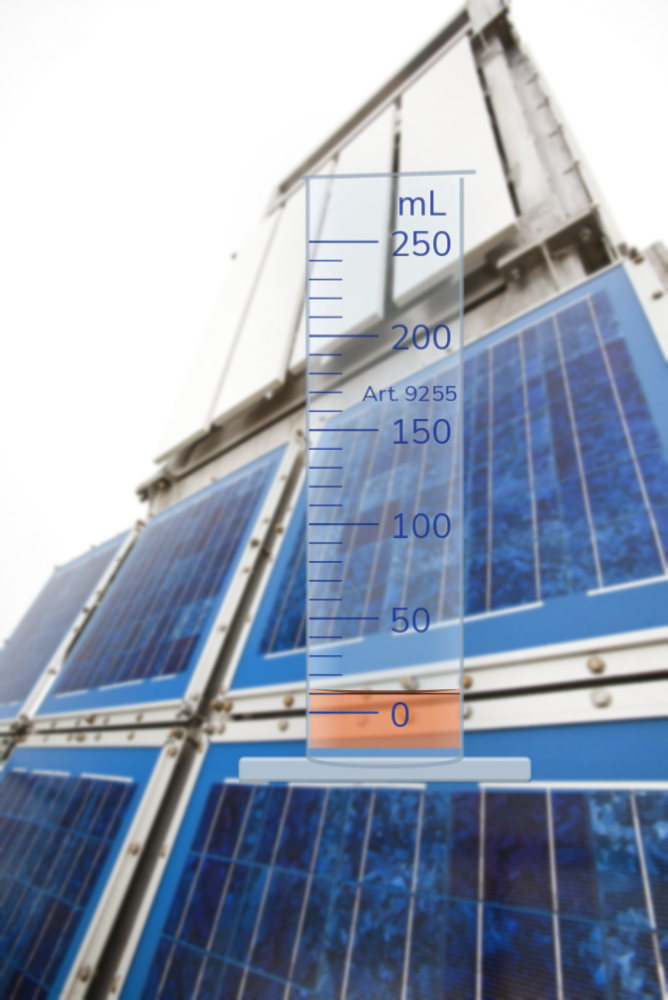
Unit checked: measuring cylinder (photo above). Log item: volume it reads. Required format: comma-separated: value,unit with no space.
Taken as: 10,mL
